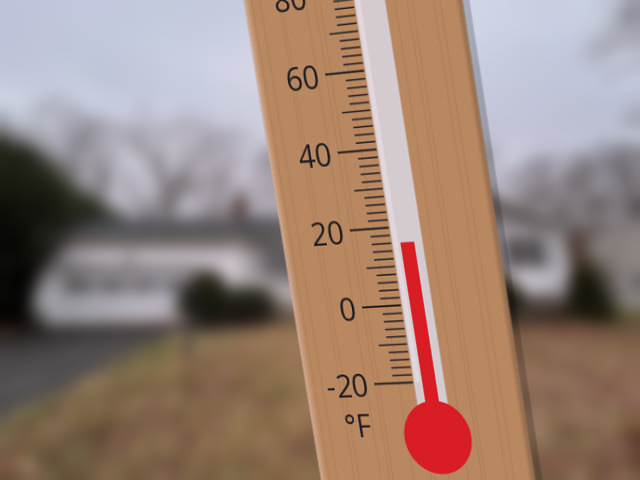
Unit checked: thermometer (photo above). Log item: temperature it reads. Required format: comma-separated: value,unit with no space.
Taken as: 16,°F
